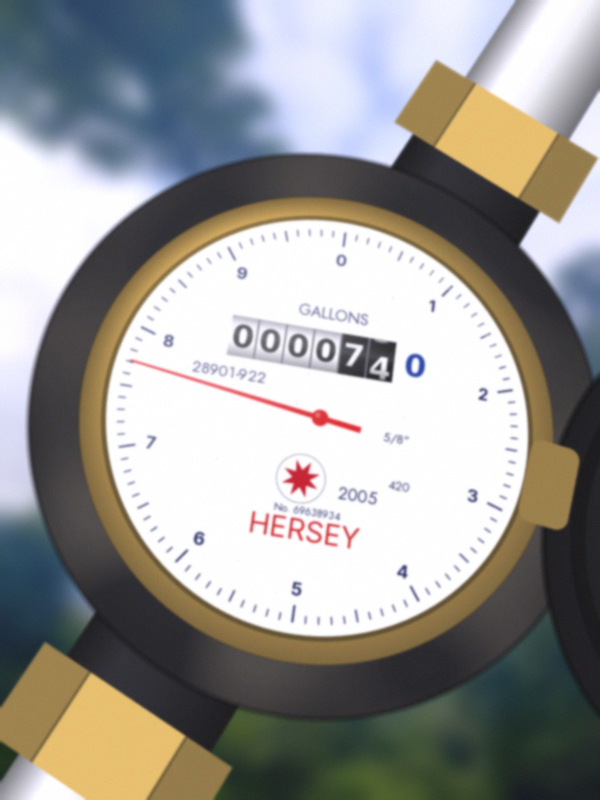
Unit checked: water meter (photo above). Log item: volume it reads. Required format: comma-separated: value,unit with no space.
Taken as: 737.7,gal
